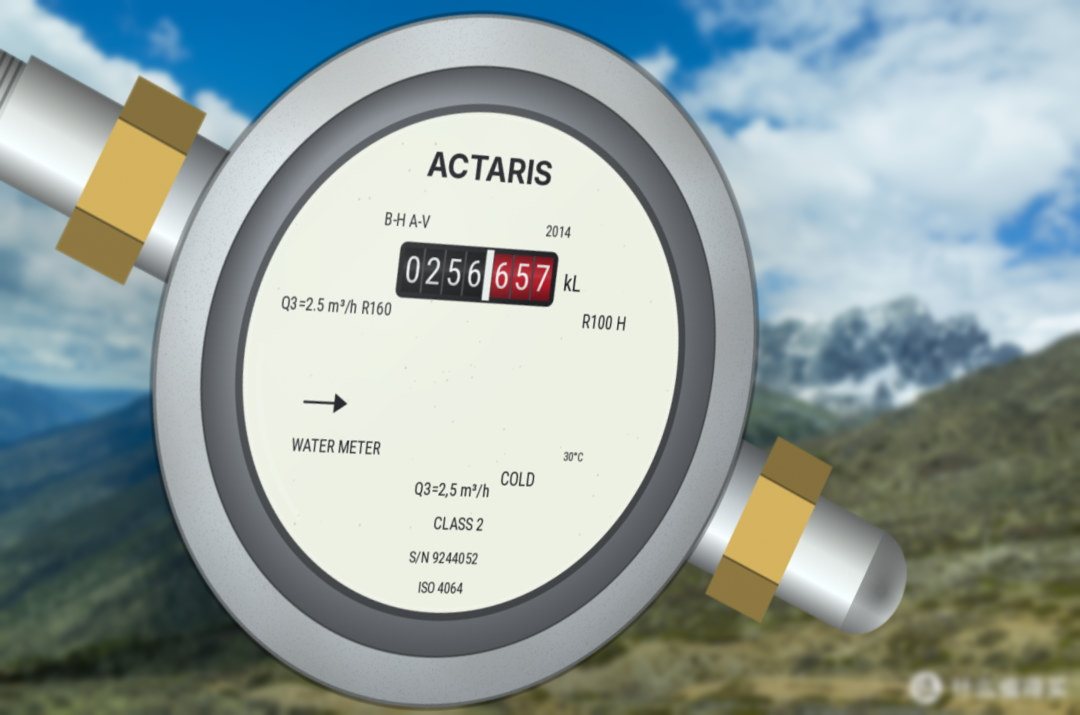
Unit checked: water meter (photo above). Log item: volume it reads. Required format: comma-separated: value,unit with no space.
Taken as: 256.657,kL
